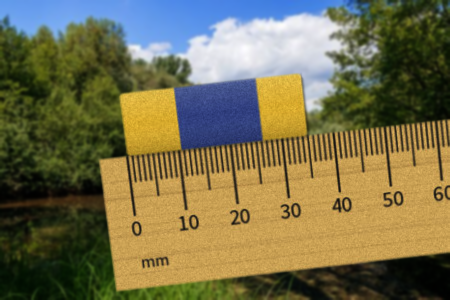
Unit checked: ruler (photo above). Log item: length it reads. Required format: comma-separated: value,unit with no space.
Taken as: 35,mm
